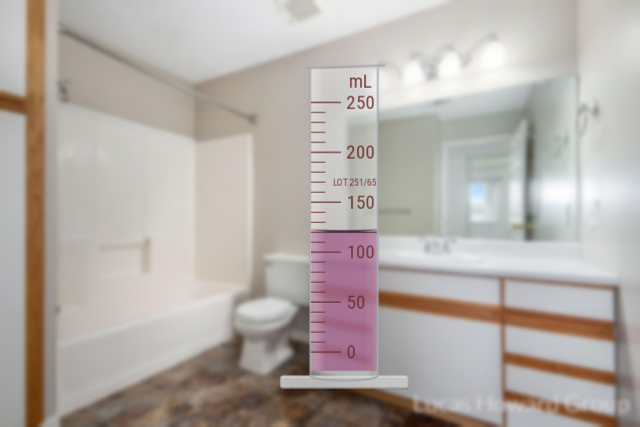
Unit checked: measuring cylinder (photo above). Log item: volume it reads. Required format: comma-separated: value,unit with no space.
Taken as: 120,mL
